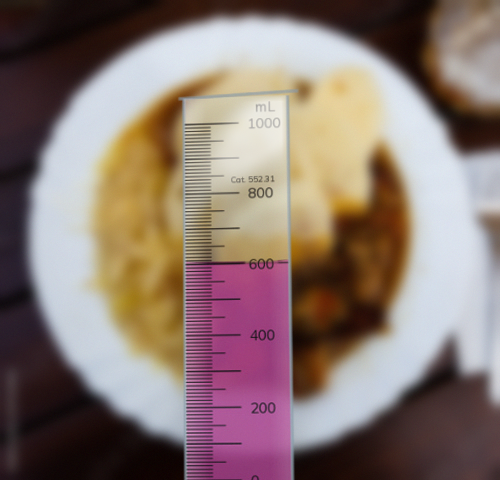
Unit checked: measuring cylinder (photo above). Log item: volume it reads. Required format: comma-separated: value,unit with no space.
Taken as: 600,mL
